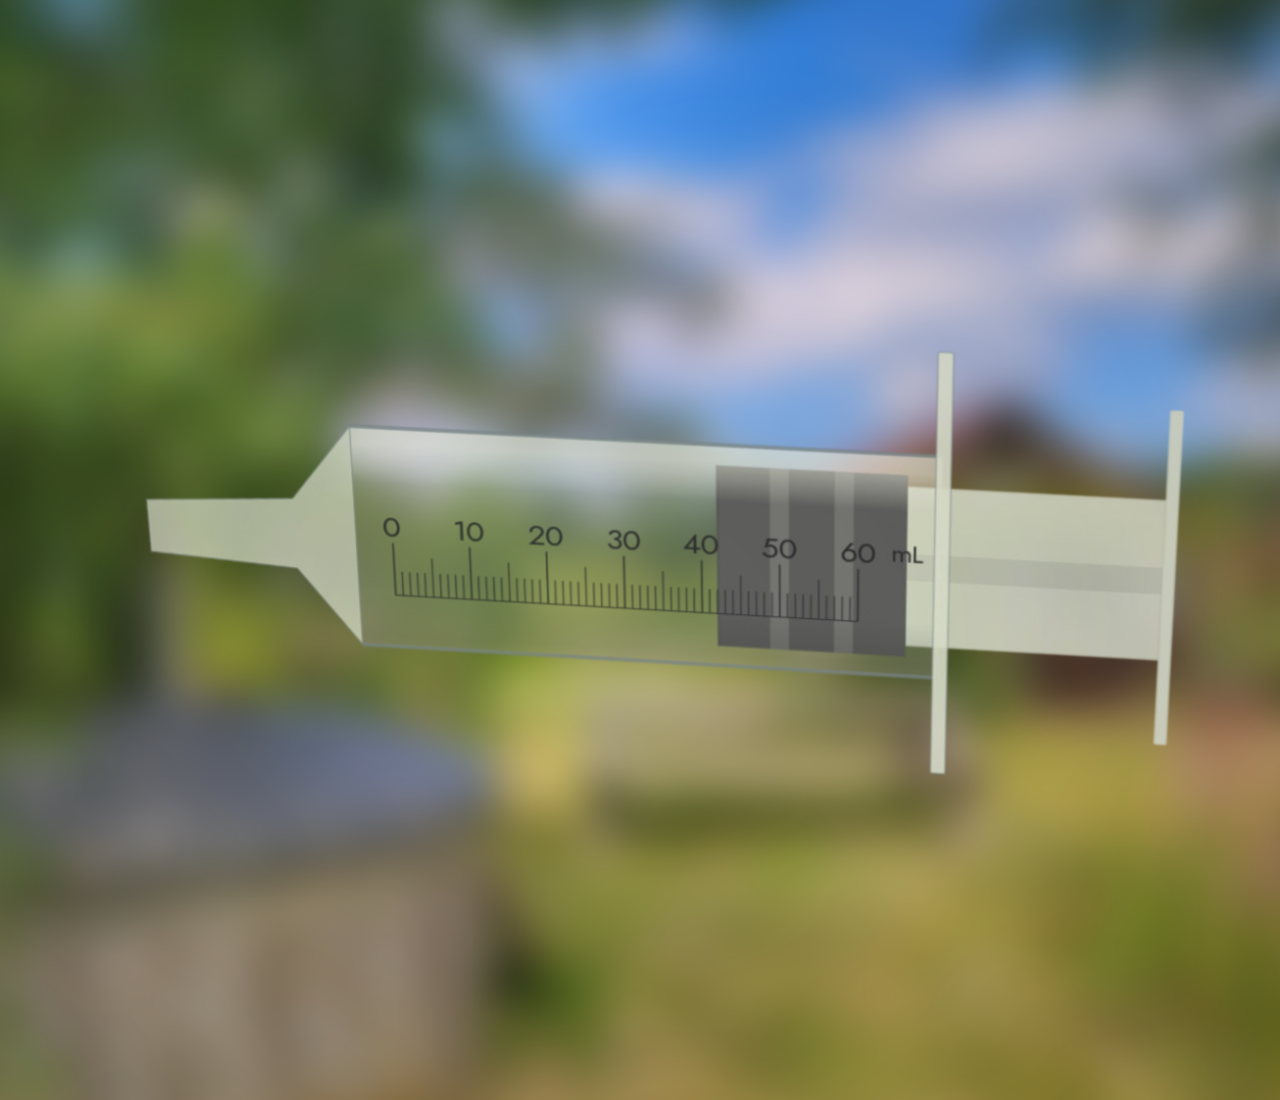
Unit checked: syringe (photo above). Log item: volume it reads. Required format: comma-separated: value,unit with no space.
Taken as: 42,mL
